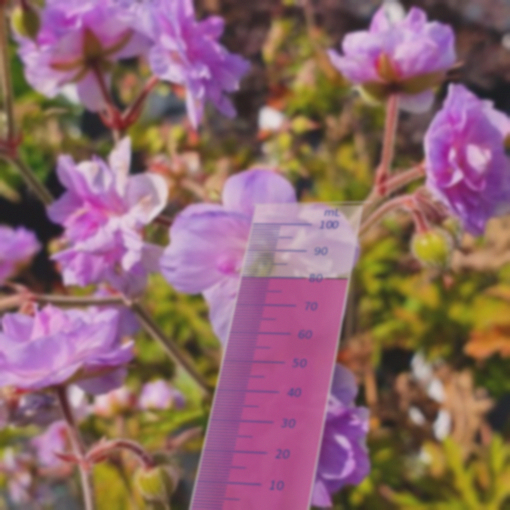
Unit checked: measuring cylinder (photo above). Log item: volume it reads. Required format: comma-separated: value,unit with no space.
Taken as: 80,mL
